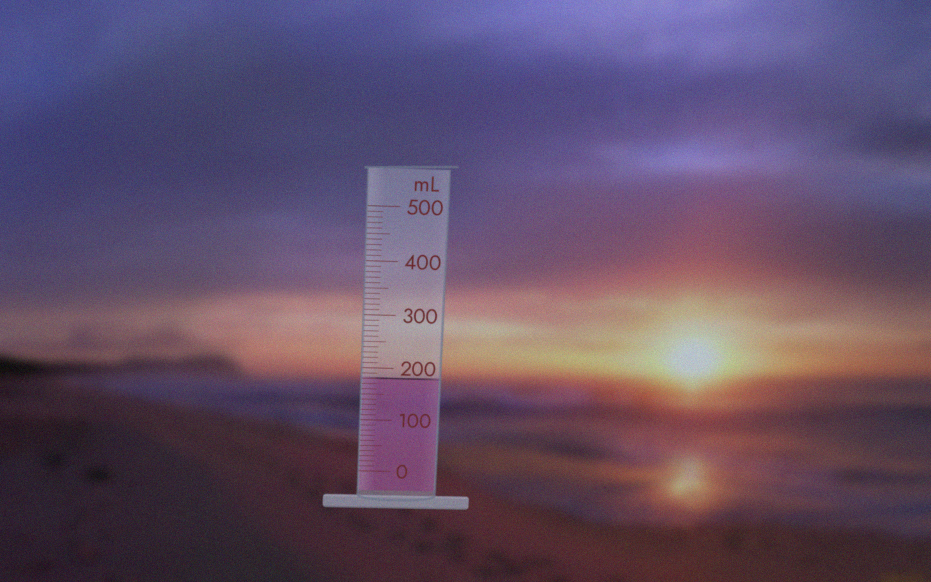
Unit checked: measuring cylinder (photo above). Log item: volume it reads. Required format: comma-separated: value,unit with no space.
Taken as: 180,mL
